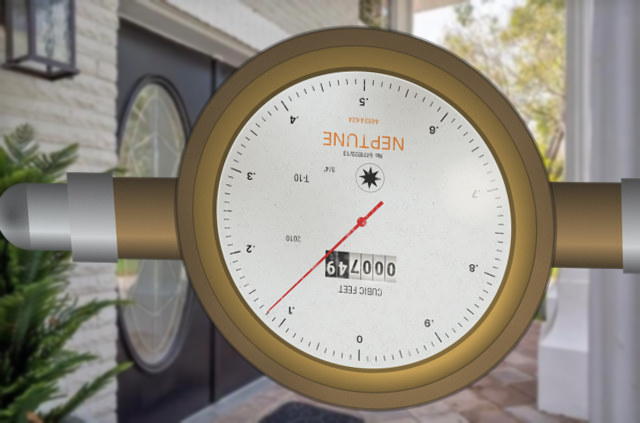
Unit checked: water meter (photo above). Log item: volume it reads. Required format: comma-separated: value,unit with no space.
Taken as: 749.12,ft³
